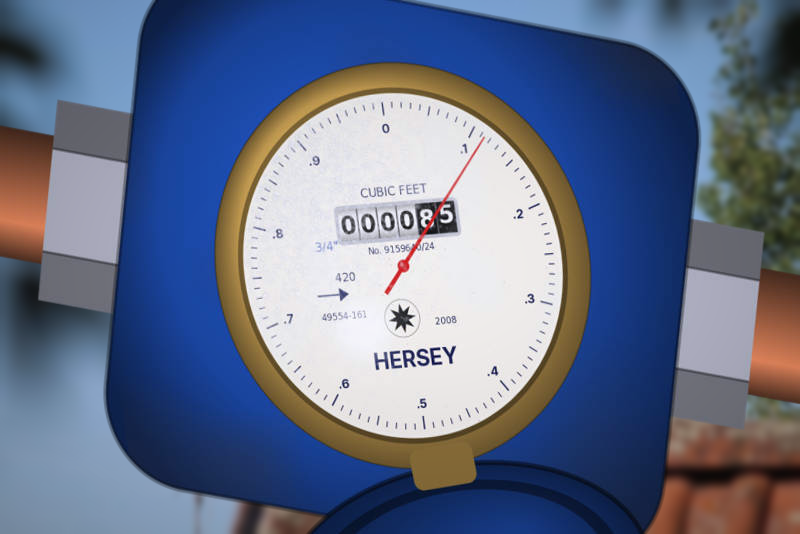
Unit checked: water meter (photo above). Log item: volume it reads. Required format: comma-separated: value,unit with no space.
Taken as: 85.11,ft³
